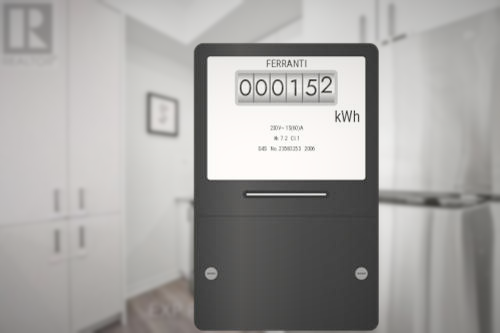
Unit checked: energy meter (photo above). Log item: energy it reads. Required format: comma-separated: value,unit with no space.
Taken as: 152,kWh
